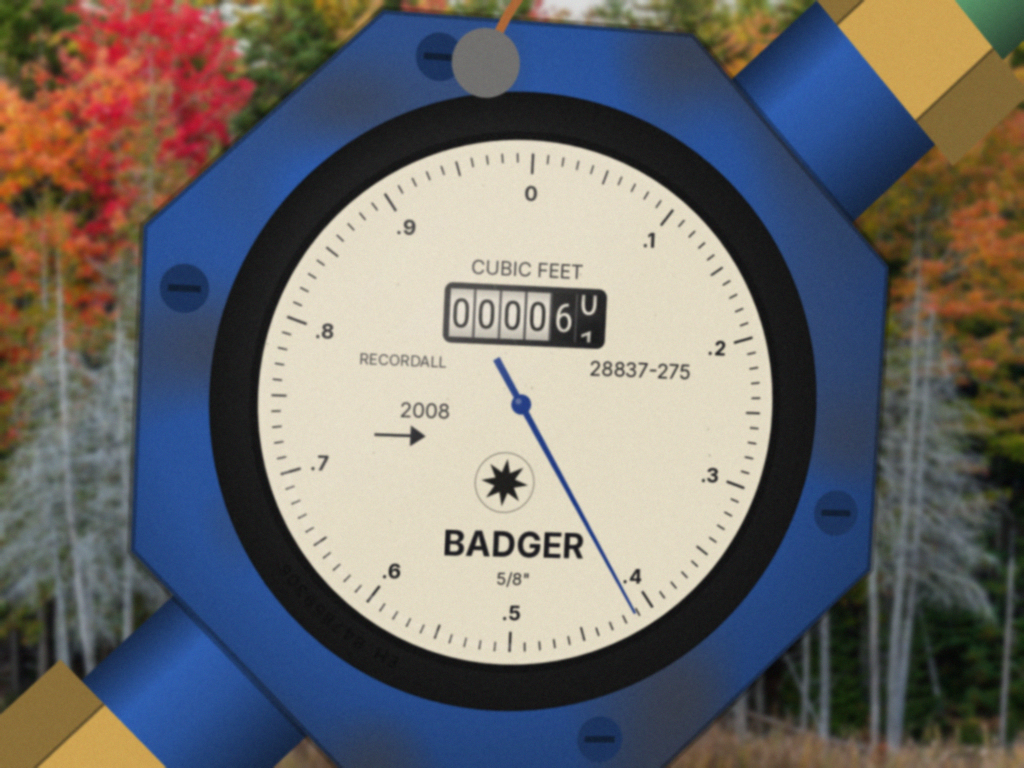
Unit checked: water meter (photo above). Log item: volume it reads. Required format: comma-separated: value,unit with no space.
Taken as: 60.41,ft³
